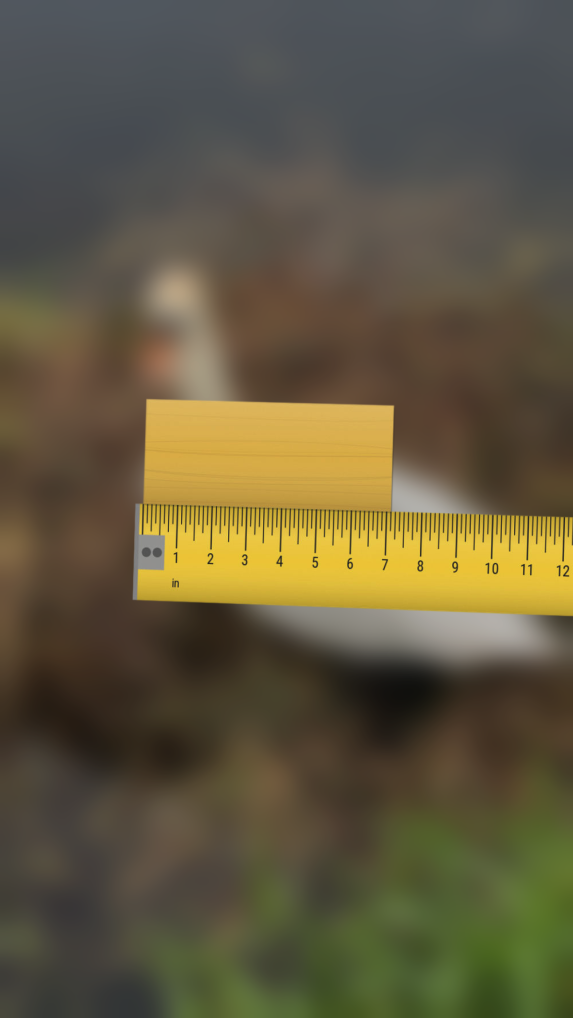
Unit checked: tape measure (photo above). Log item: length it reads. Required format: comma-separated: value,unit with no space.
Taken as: 7.125,in
